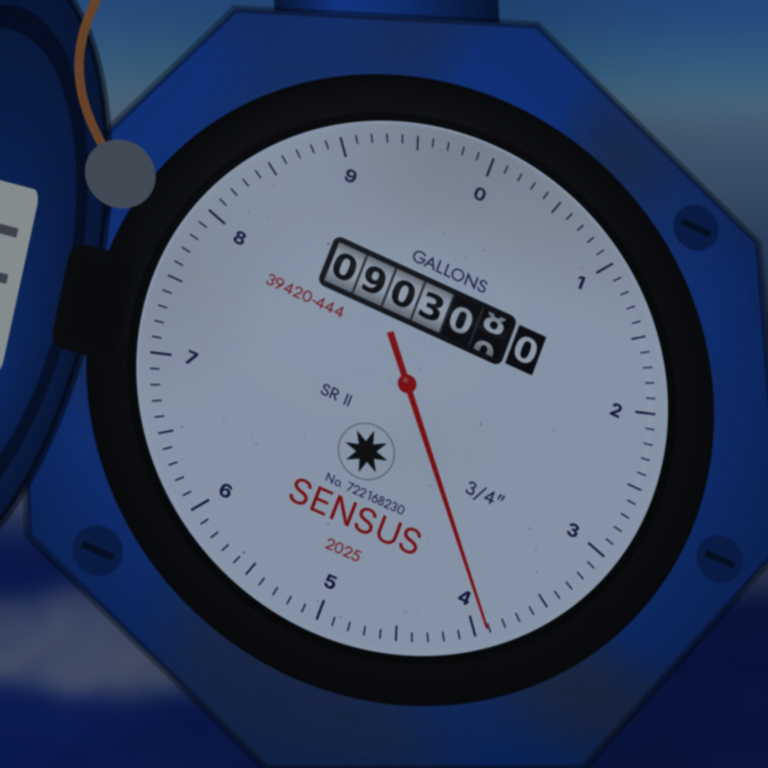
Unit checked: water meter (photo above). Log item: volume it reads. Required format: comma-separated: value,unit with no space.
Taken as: 903083.9,gal
